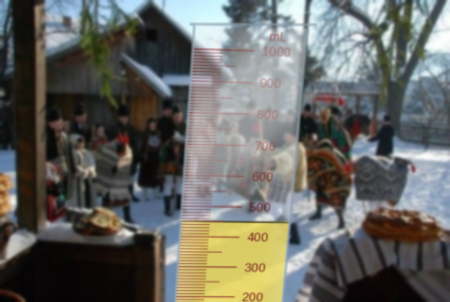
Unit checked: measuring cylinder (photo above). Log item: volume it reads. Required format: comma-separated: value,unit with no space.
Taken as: 450,mL
